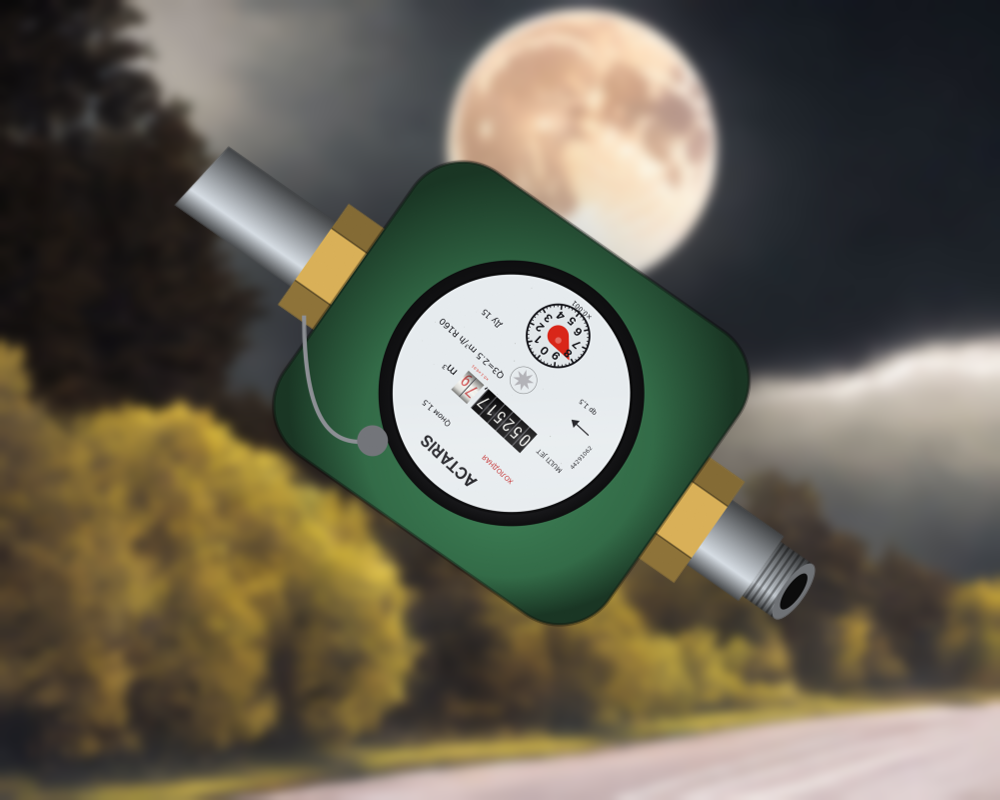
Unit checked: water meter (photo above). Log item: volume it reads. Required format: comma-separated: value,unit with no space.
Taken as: 52517.788,m³
